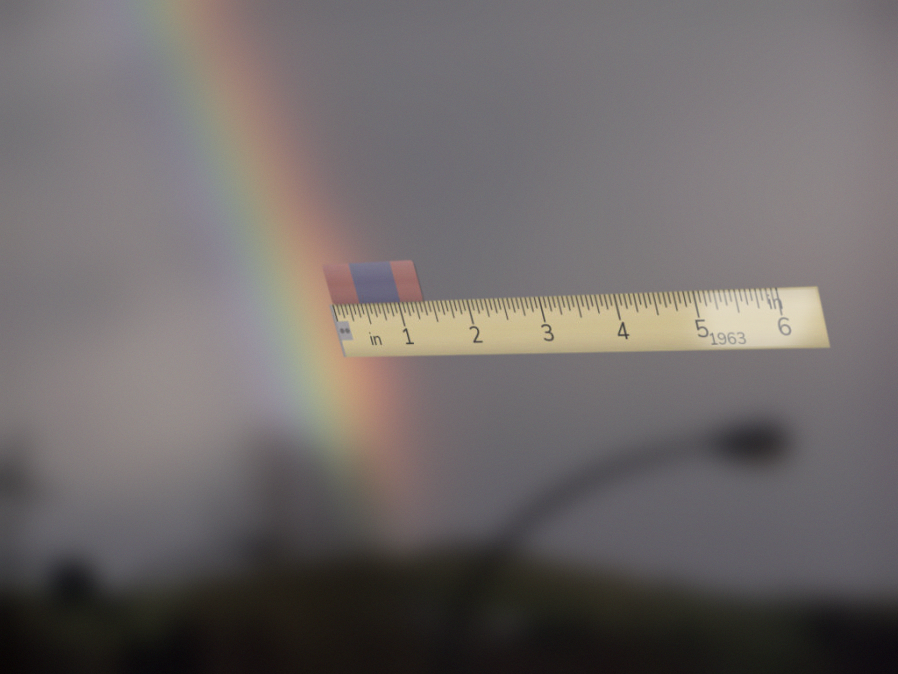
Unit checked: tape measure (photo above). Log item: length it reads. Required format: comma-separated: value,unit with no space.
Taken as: 1.375,in
